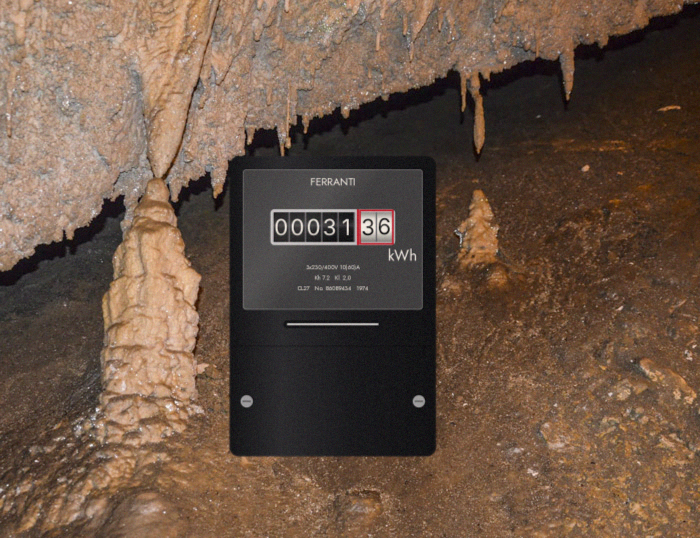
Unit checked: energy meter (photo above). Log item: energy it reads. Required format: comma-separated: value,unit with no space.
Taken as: 31.36,kWh
